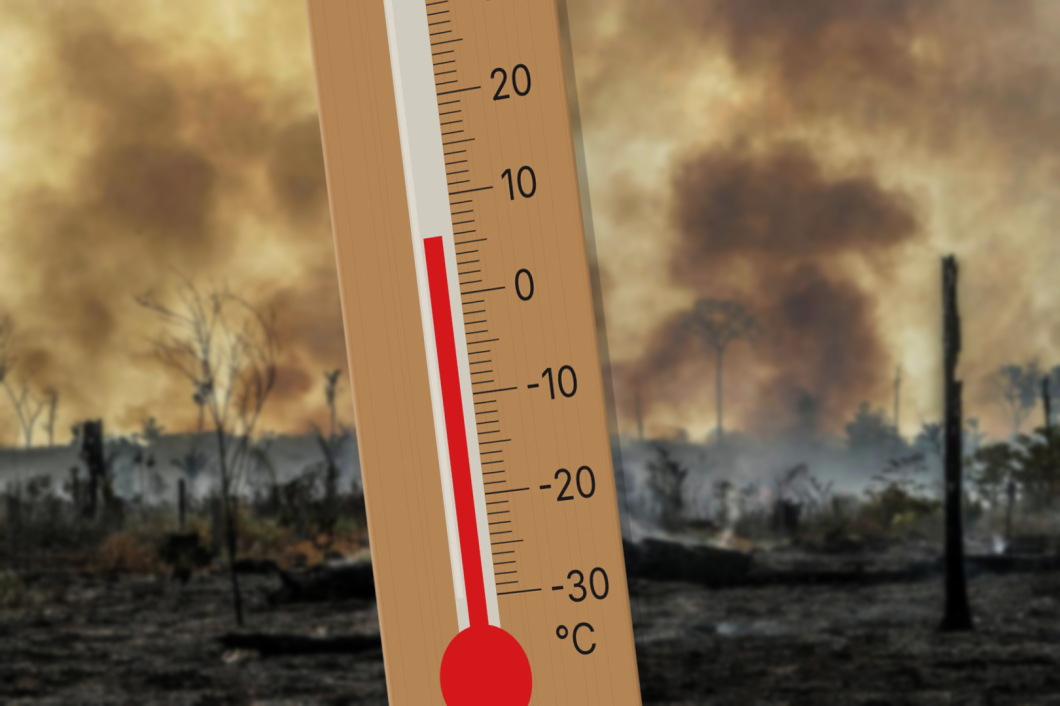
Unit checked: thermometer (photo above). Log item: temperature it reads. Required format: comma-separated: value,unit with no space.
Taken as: 6,°C
